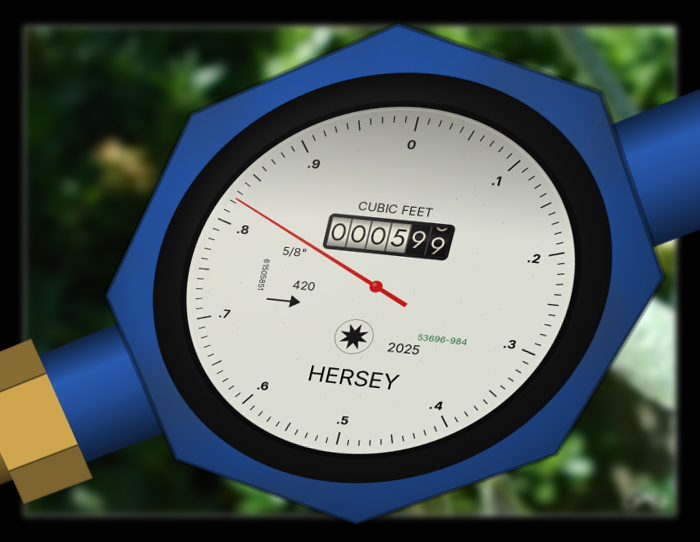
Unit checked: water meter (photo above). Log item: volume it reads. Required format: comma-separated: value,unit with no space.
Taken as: 598.82,ft³
